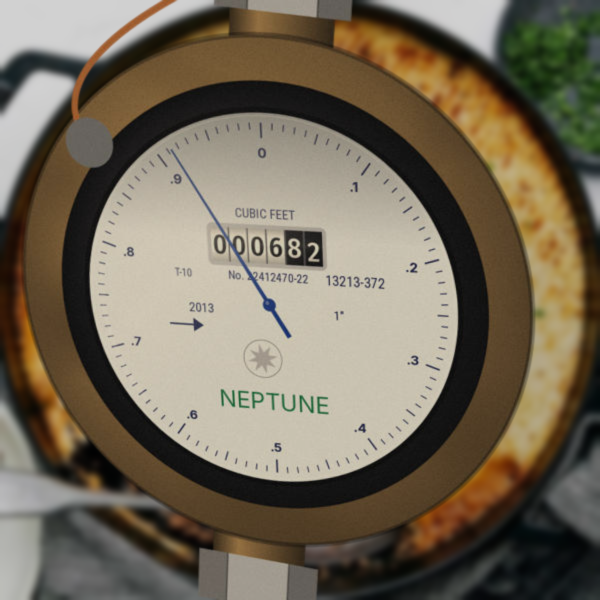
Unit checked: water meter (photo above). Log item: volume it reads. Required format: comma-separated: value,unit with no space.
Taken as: 681.91,ft³
